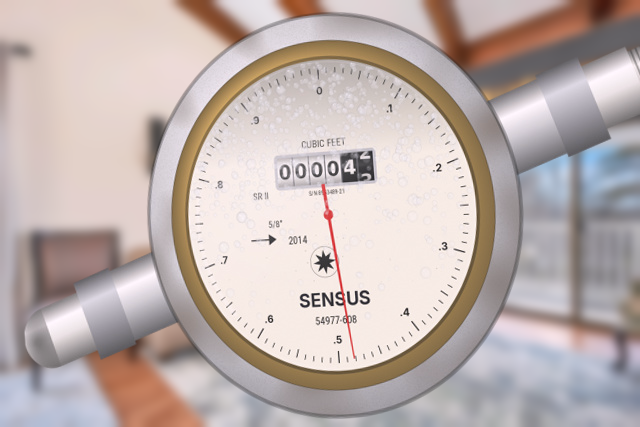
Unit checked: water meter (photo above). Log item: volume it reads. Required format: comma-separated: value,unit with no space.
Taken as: 42.48,ft³
